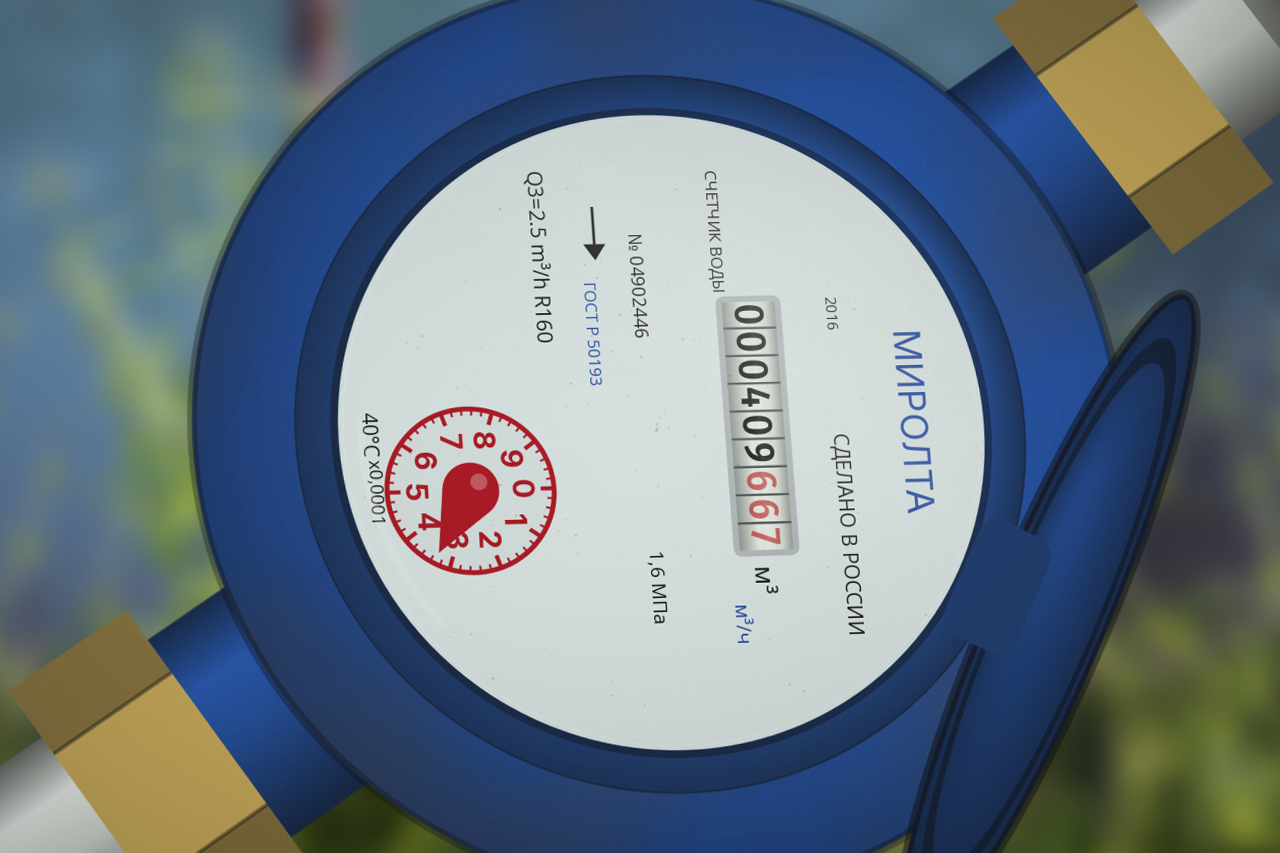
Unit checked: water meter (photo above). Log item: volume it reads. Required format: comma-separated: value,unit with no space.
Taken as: 409.6673,m³
